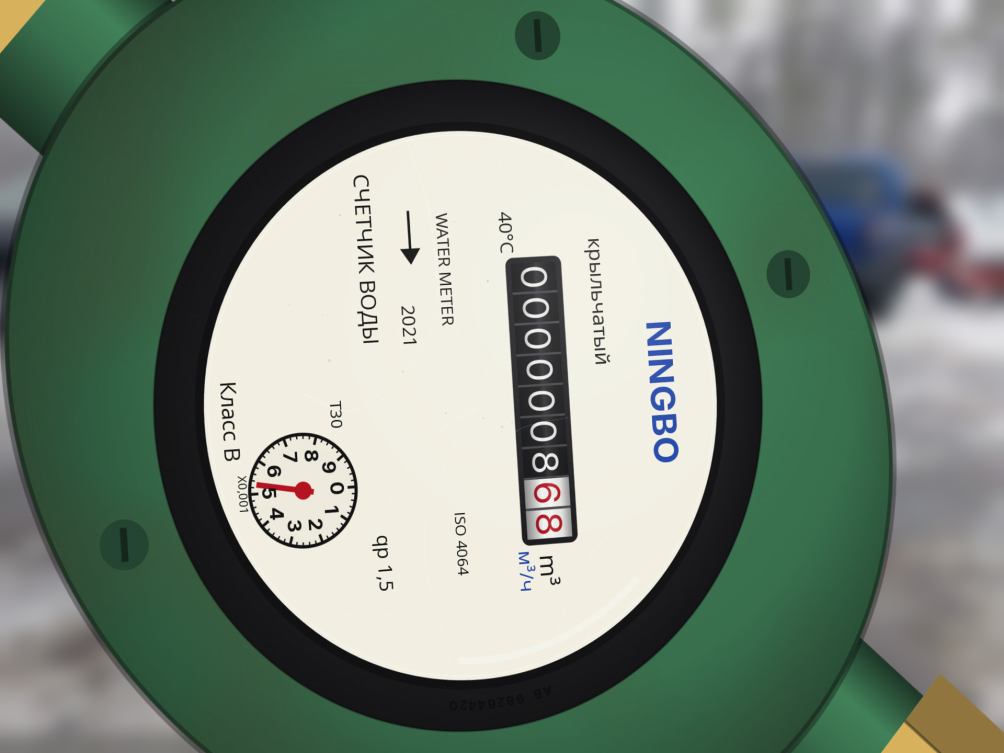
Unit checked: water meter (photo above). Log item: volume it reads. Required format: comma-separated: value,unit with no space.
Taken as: 8.685,m³
